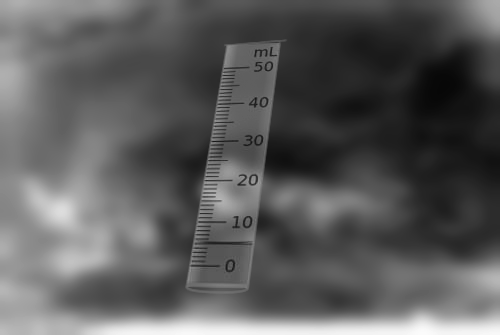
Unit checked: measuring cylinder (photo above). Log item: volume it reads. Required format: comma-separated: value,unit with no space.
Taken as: 5,mL
